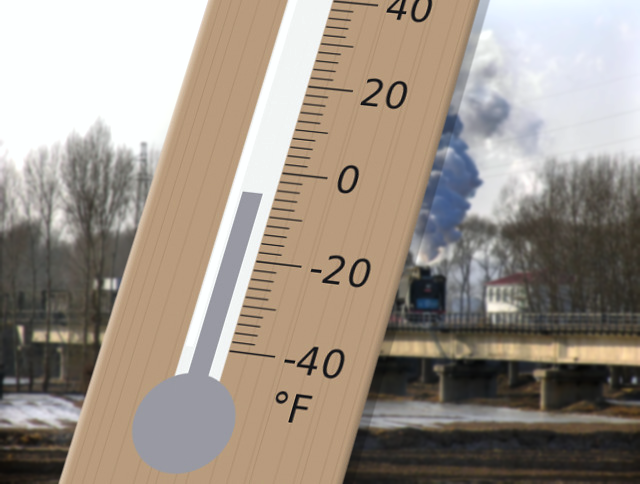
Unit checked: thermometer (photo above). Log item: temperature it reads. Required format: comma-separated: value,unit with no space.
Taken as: -5,°F
